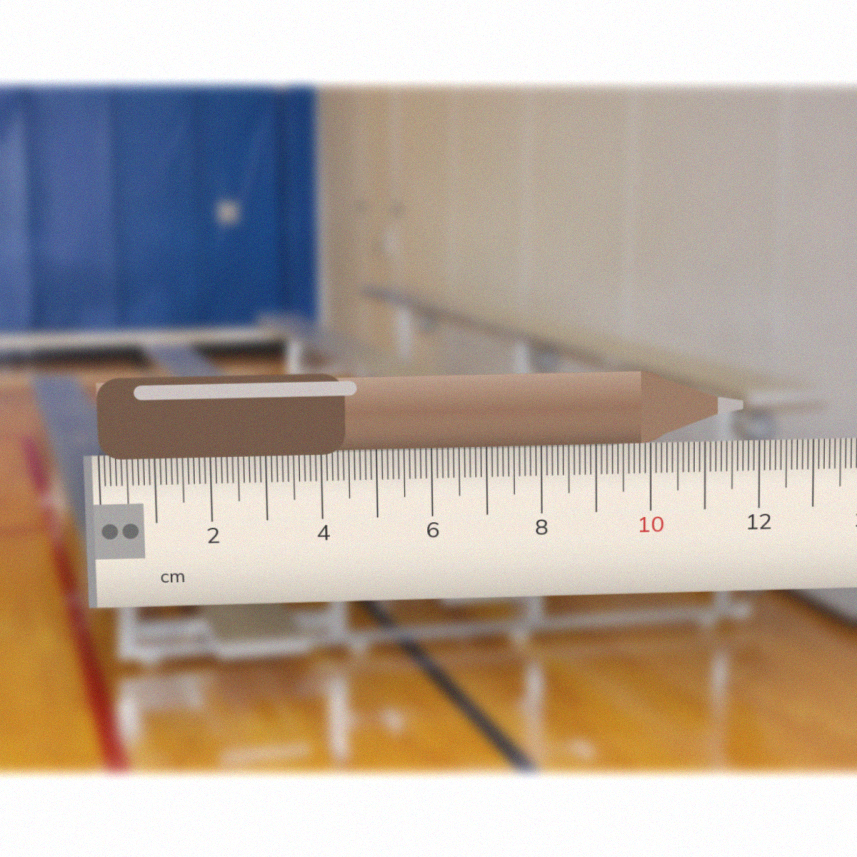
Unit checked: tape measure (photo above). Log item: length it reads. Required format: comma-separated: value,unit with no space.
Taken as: 11.7,cm
